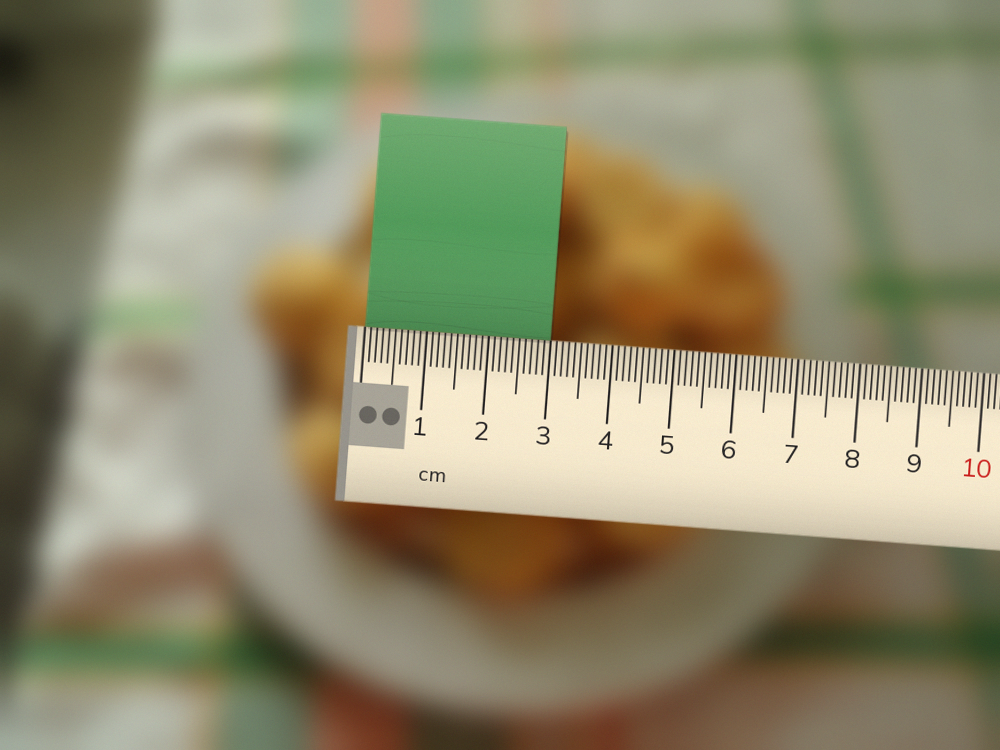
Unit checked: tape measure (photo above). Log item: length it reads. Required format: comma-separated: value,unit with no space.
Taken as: 3,cm
